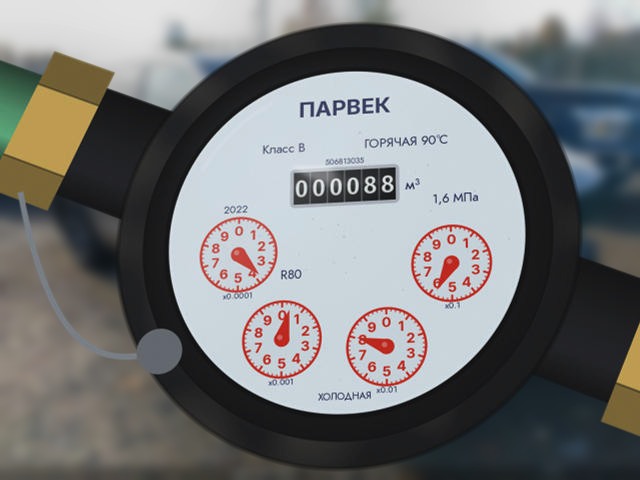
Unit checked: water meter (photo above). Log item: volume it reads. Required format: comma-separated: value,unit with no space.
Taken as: 88.5803,m³
